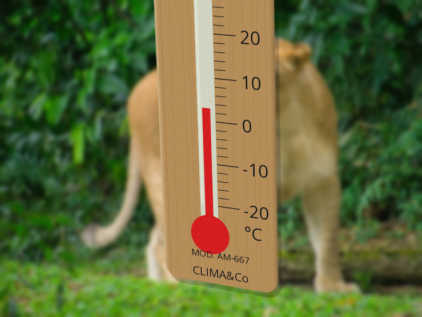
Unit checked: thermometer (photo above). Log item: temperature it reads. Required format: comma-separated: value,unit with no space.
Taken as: 3,°C
